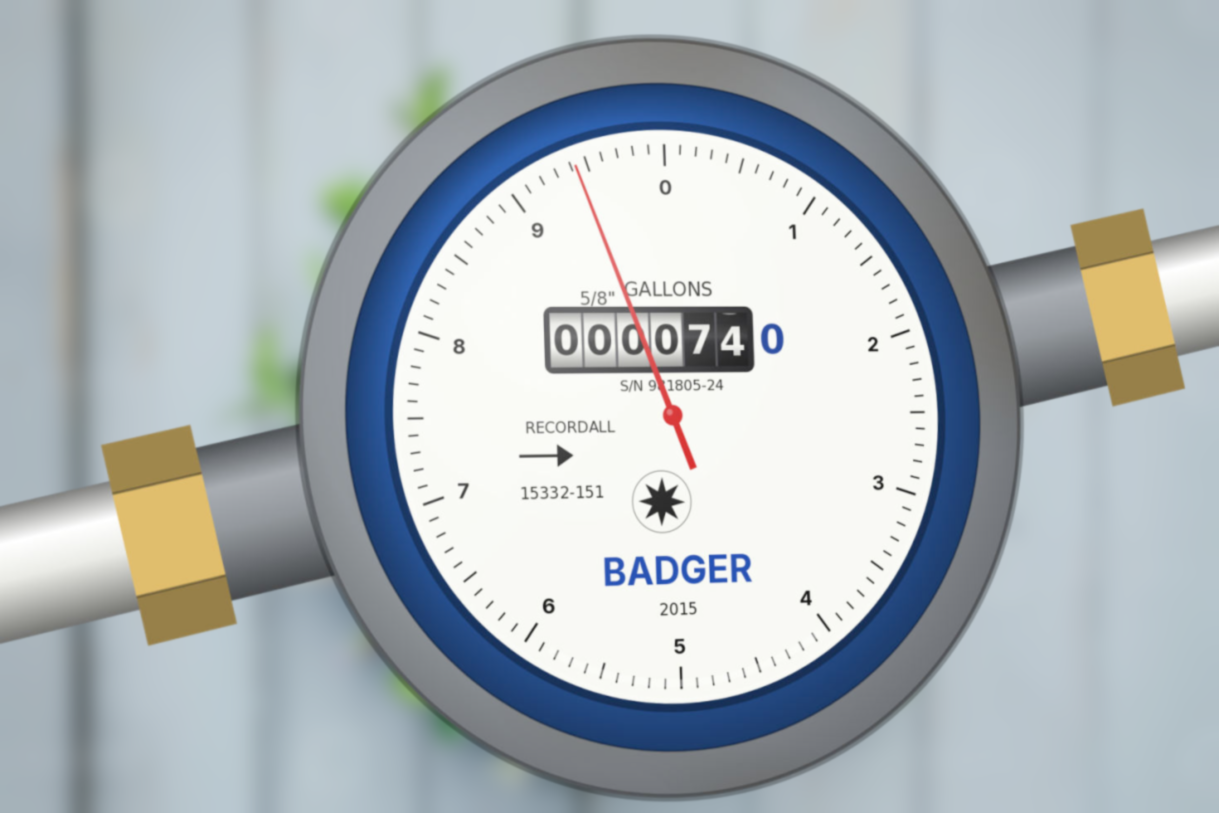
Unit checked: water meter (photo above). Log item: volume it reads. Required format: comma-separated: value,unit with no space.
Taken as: 739.4,gal
